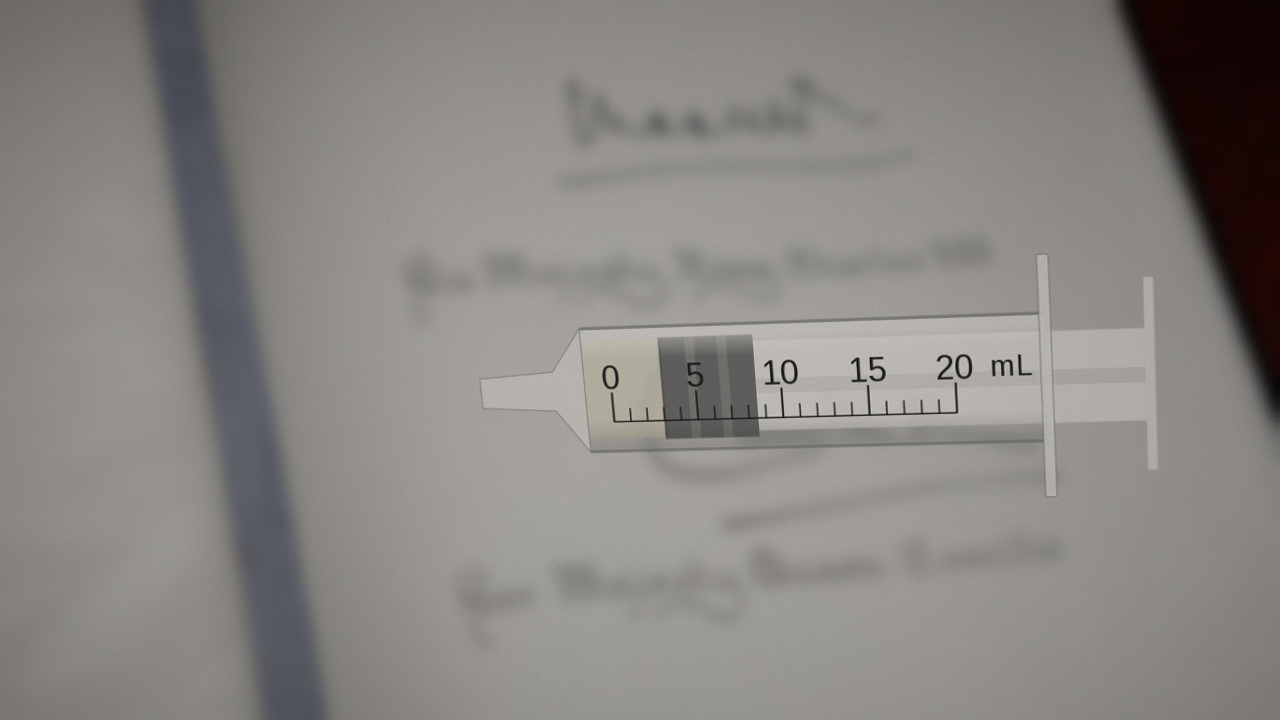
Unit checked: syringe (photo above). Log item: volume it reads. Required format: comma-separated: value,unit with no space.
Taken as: 3,mL
